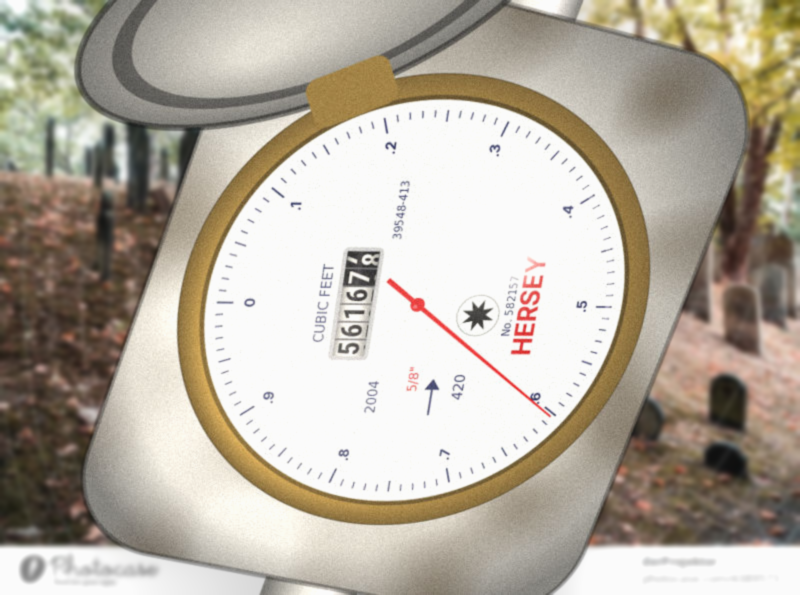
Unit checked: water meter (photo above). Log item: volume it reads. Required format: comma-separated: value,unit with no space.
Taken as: 561677.60,ft³
